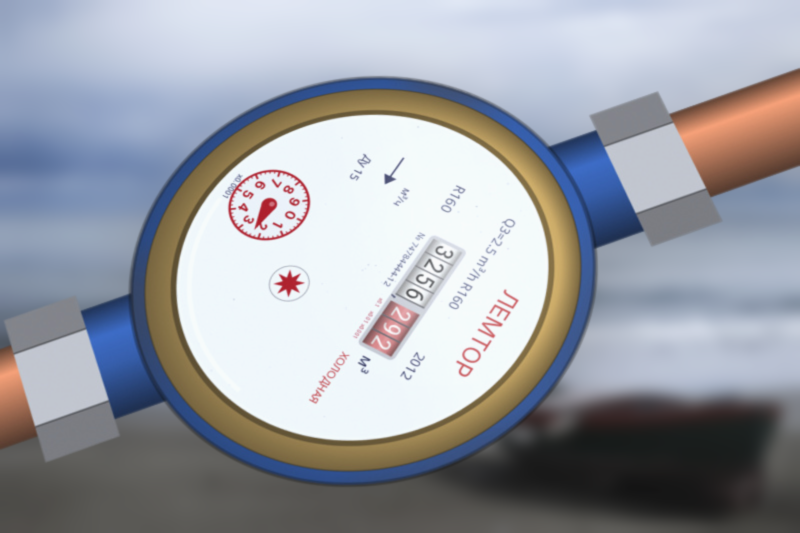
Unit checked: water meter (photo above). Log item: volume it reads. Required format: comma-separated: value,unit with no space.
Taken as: 3256.2922,m³
